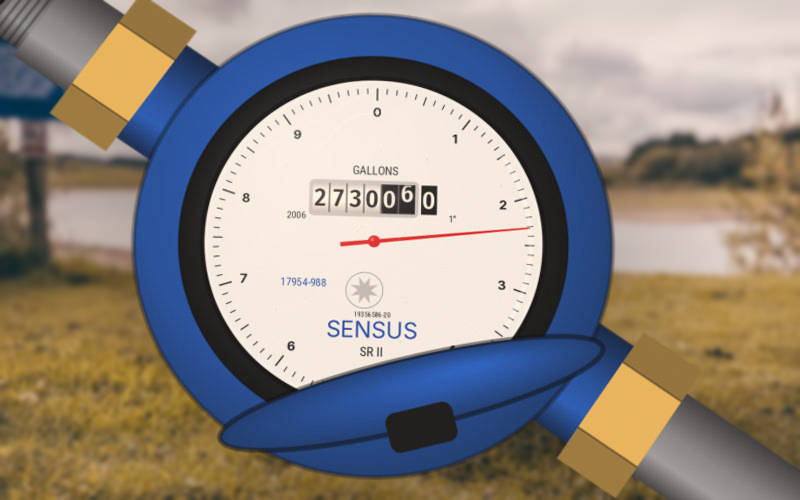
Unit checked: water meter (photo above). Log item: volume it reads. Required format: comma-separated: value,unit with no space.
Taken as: 2730062.3,gal
